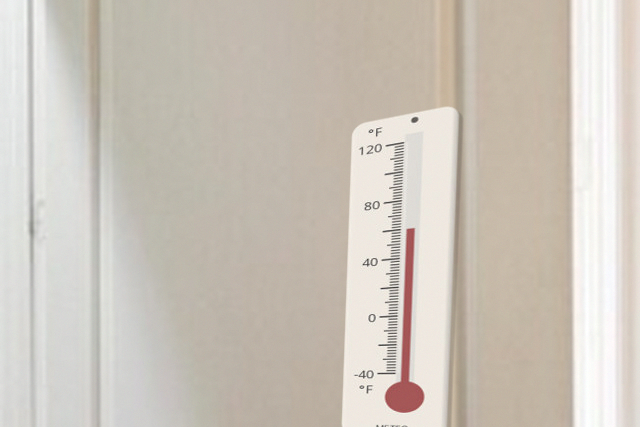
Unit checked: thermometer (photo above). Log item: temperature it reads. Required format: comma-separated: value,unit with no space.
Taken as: 60,°F
